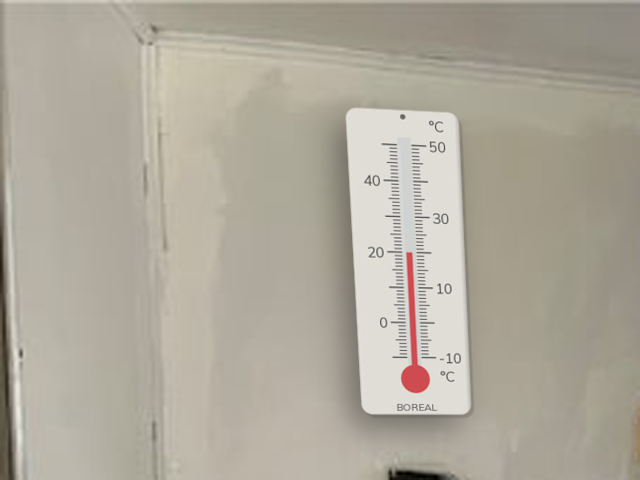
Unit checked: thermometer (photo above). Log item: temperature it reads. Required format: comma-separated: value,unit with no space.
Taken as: 20,°C
